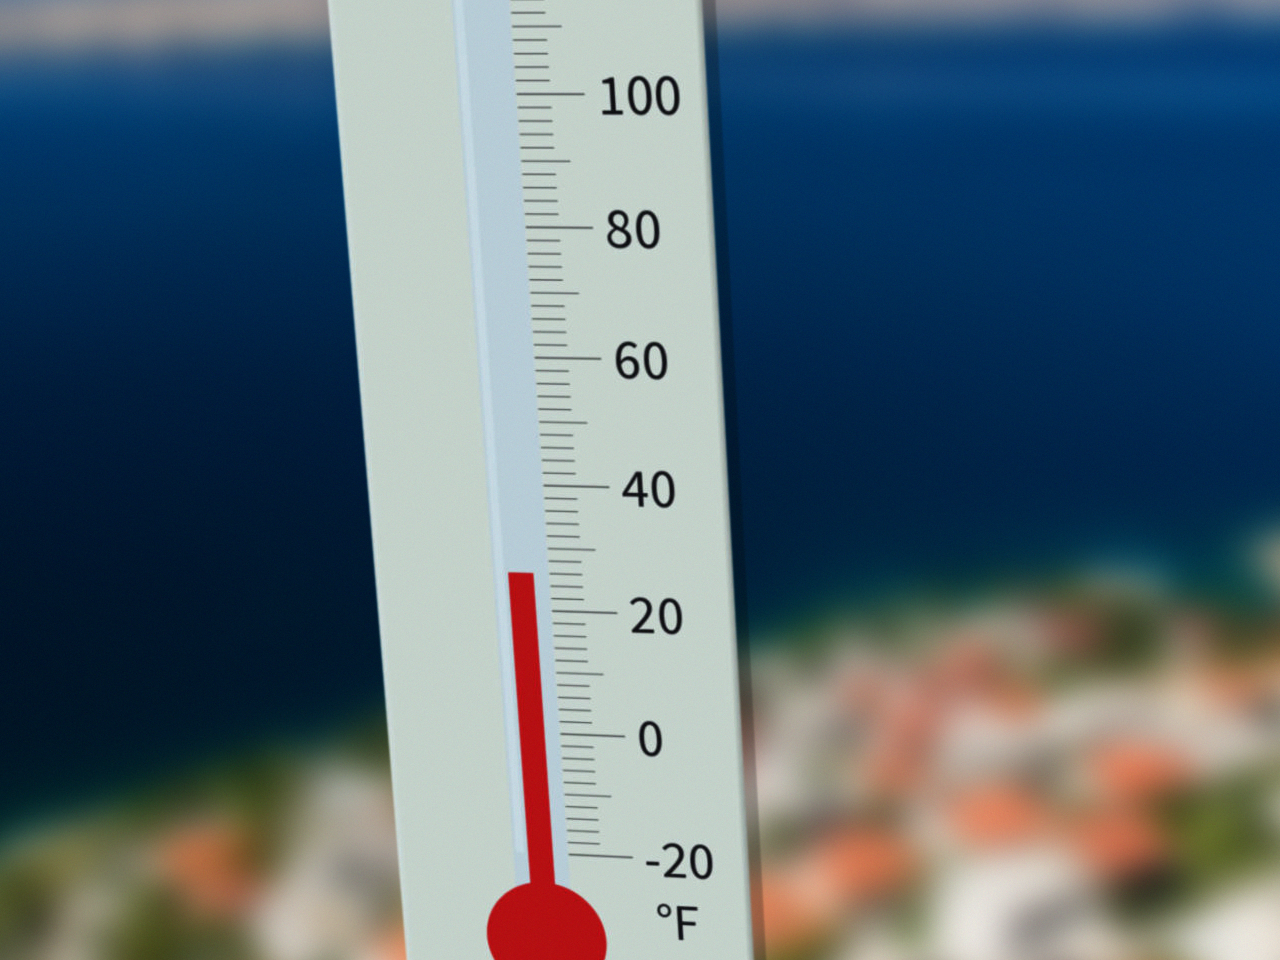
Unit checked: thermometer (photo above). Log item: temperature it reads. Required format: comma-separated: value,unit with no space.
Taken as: 26,°F
